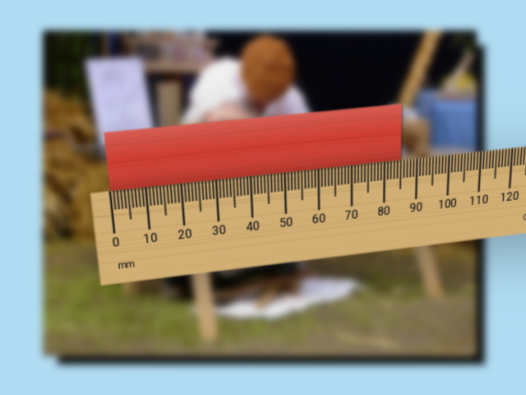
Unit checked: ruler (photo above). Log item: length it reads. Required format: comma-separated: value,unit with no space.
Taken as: 85,mm
